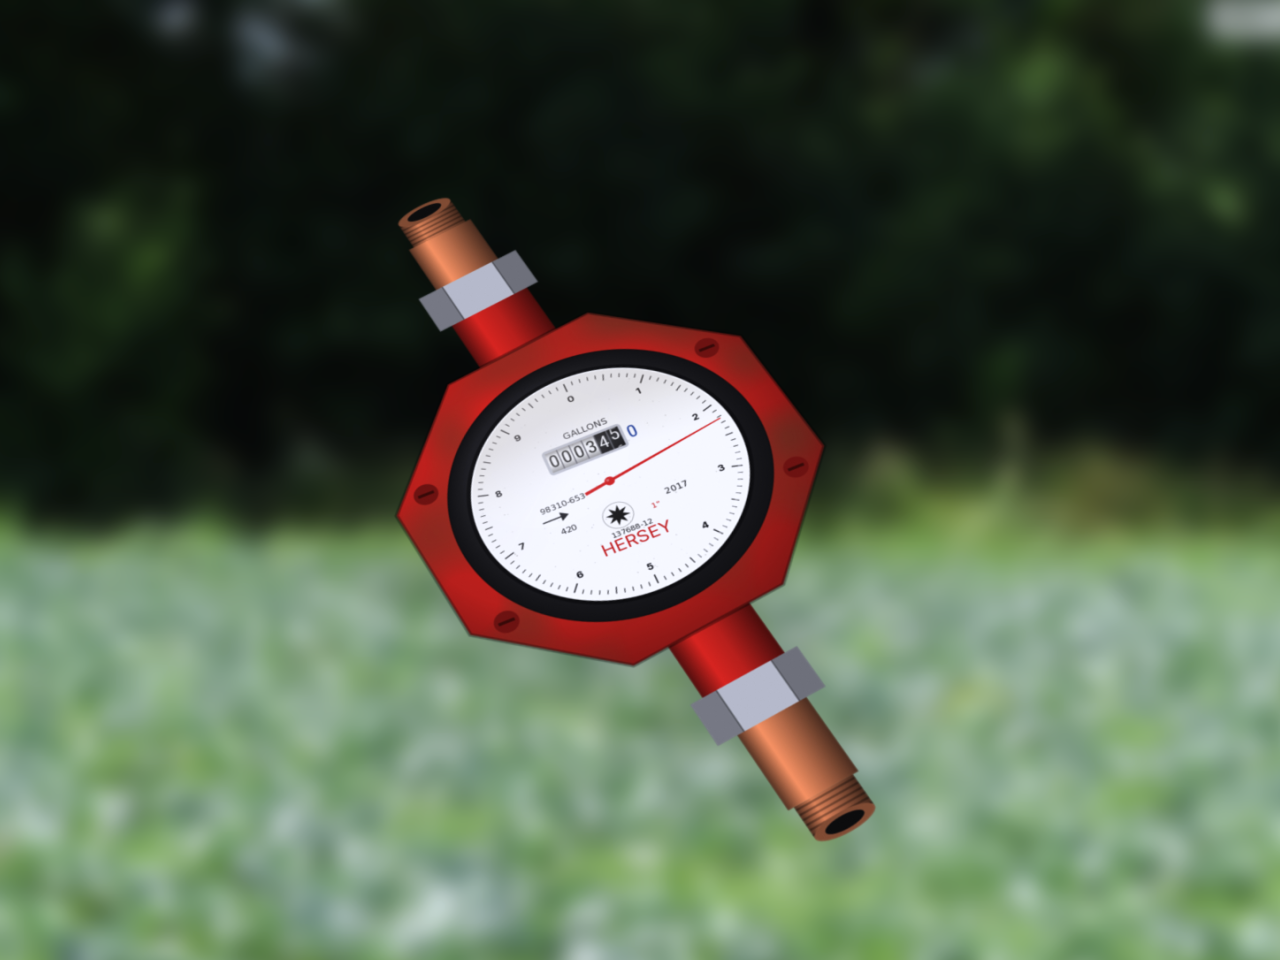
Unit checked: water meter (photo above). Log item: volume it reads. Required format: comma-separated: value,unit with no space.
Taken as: 3452.2,gal
